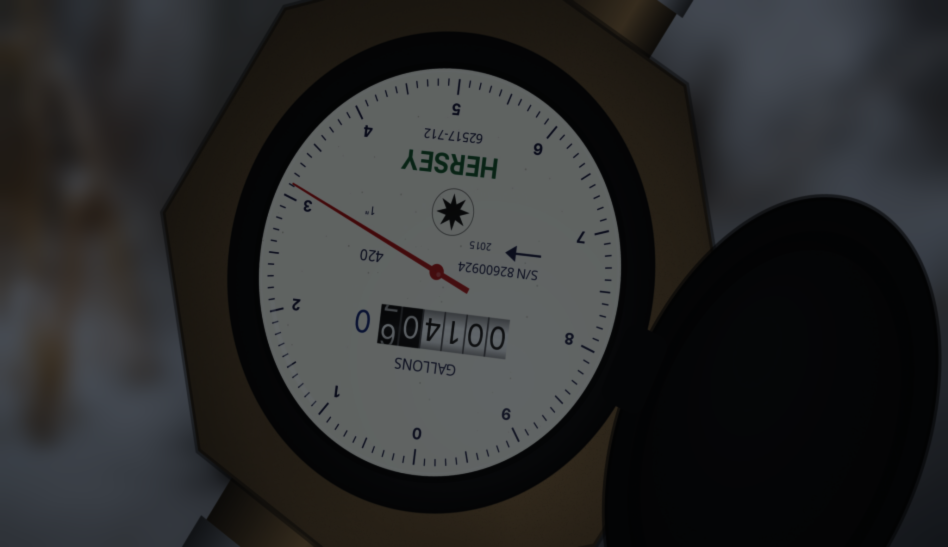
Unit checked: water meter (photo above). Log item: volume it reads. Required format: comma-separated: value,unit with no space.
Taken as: 14063.1,gal
